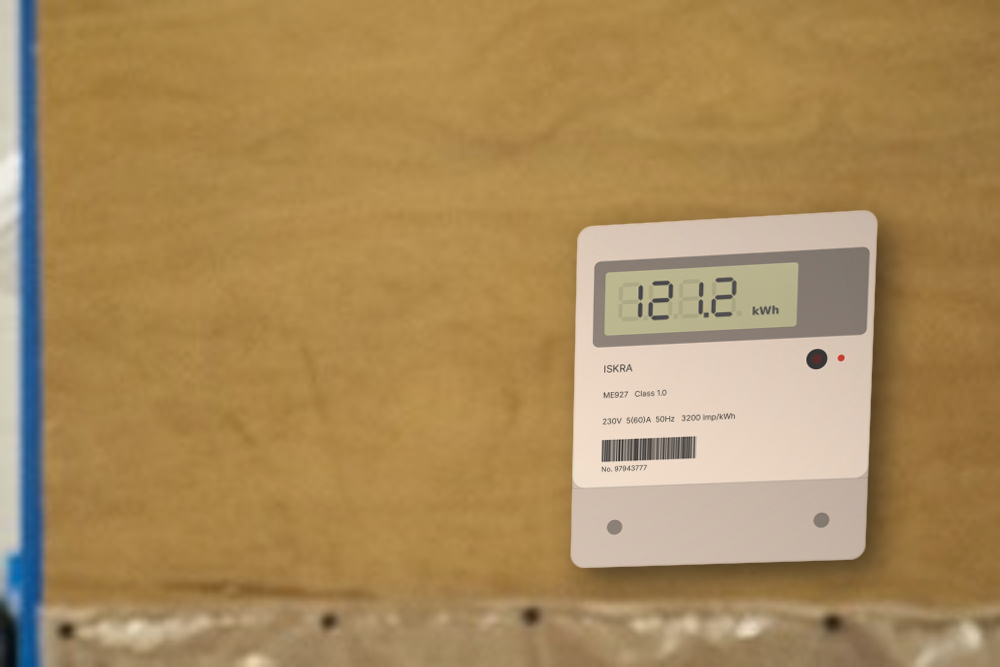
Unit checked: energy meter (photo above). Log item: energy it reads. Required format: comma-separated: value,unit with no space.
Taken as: 121.2,kWh
